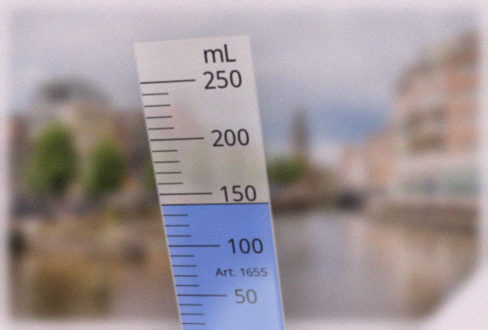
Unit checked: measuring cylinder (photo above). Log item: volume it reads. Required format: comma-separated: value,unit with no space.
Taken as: 140,mL
